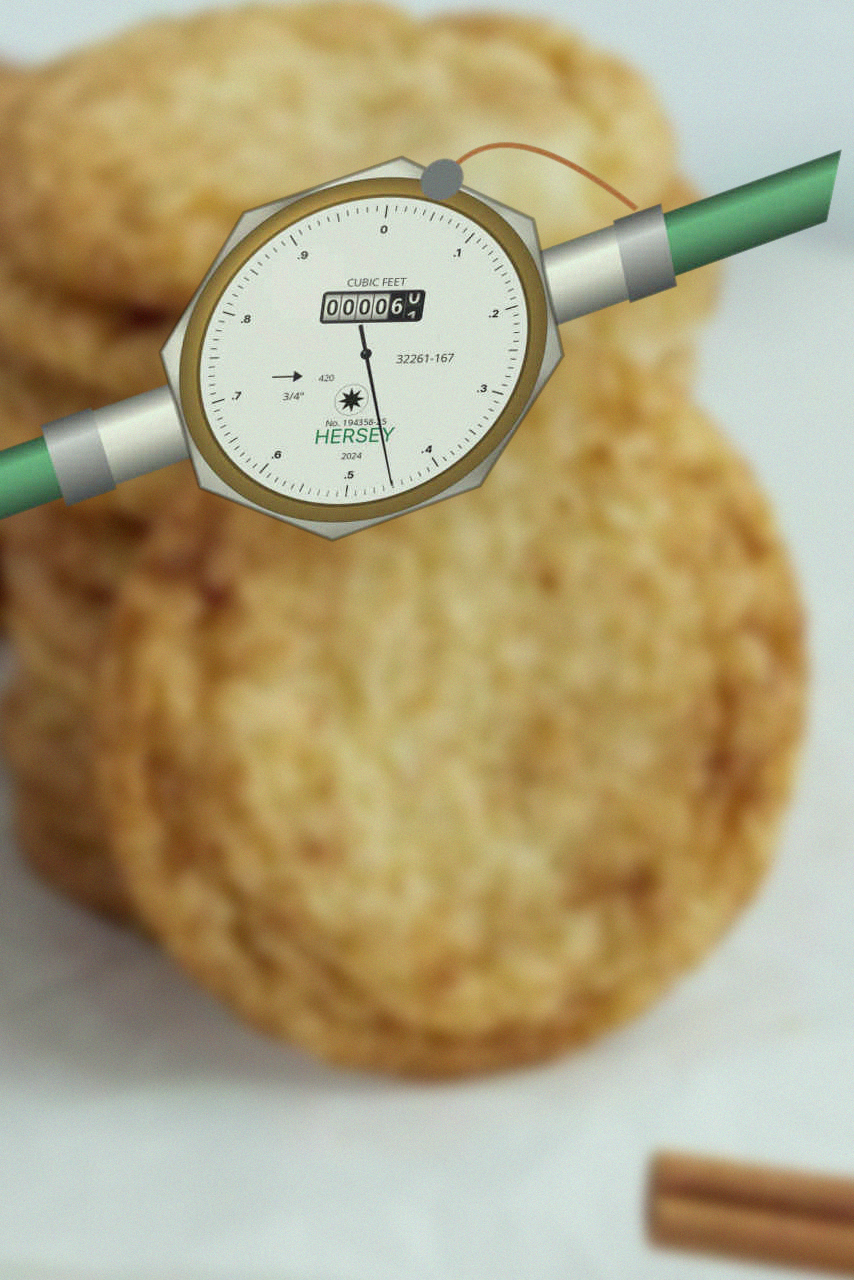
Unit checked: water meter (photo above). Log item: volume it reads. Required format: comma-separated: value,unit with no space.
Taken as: 60.45,ft³
